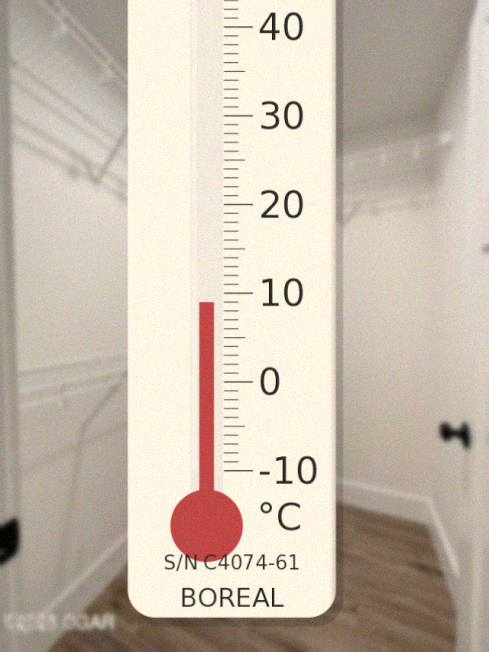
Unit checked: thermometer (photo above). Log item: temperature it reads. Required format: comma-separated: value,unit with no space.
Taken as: 9,°C
